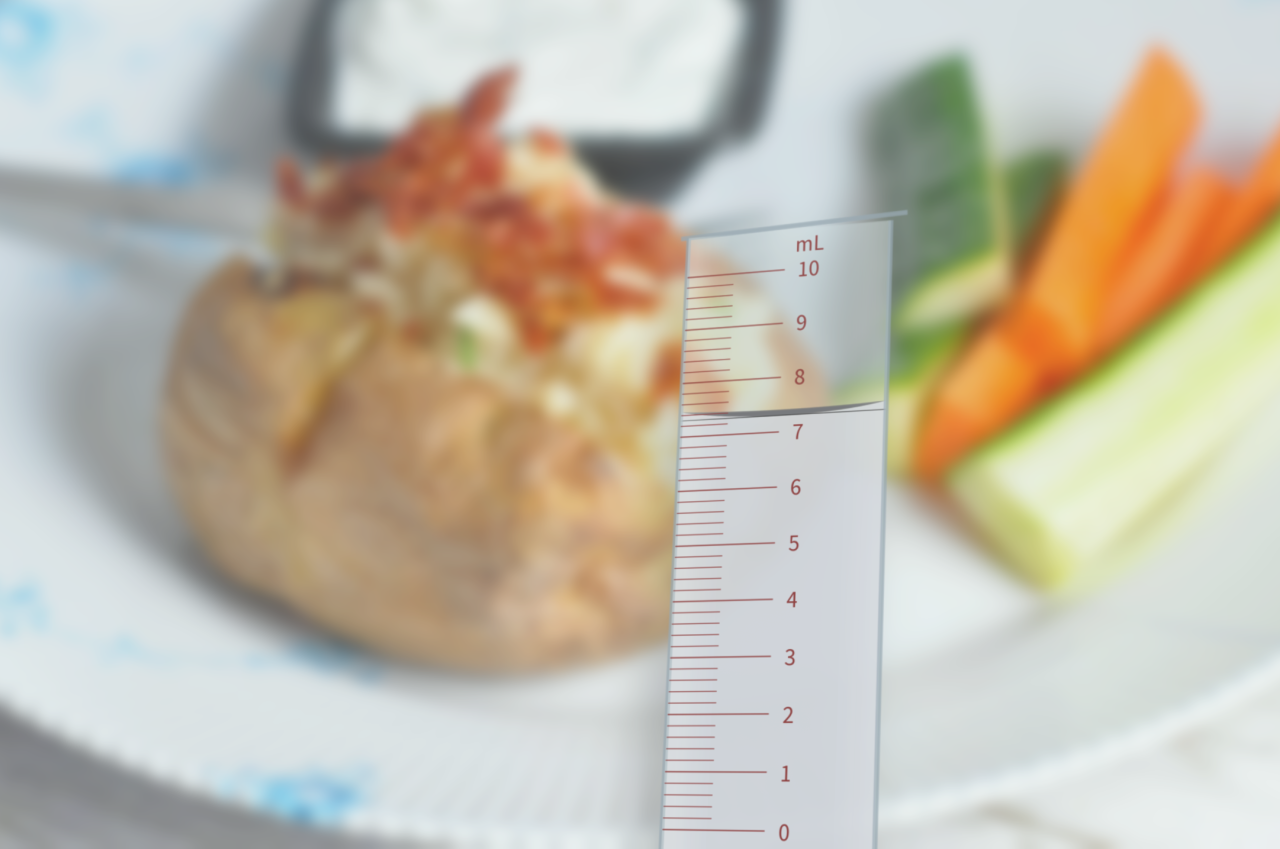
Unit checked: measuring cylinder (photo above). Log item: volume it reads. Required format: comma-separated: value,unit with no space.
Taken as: 7.3,mL
